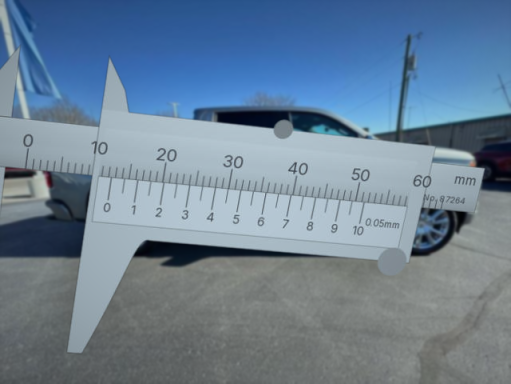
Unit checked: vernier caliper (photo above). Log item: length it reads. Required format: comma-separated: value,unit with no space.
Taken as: 12.4,mm
